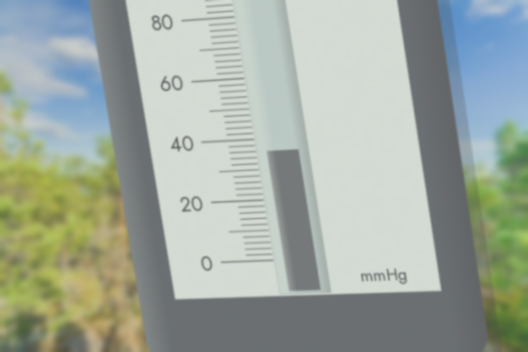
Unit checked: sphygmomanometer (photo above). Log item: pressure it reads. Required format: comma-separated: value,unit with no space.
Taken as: 36,mmHg
